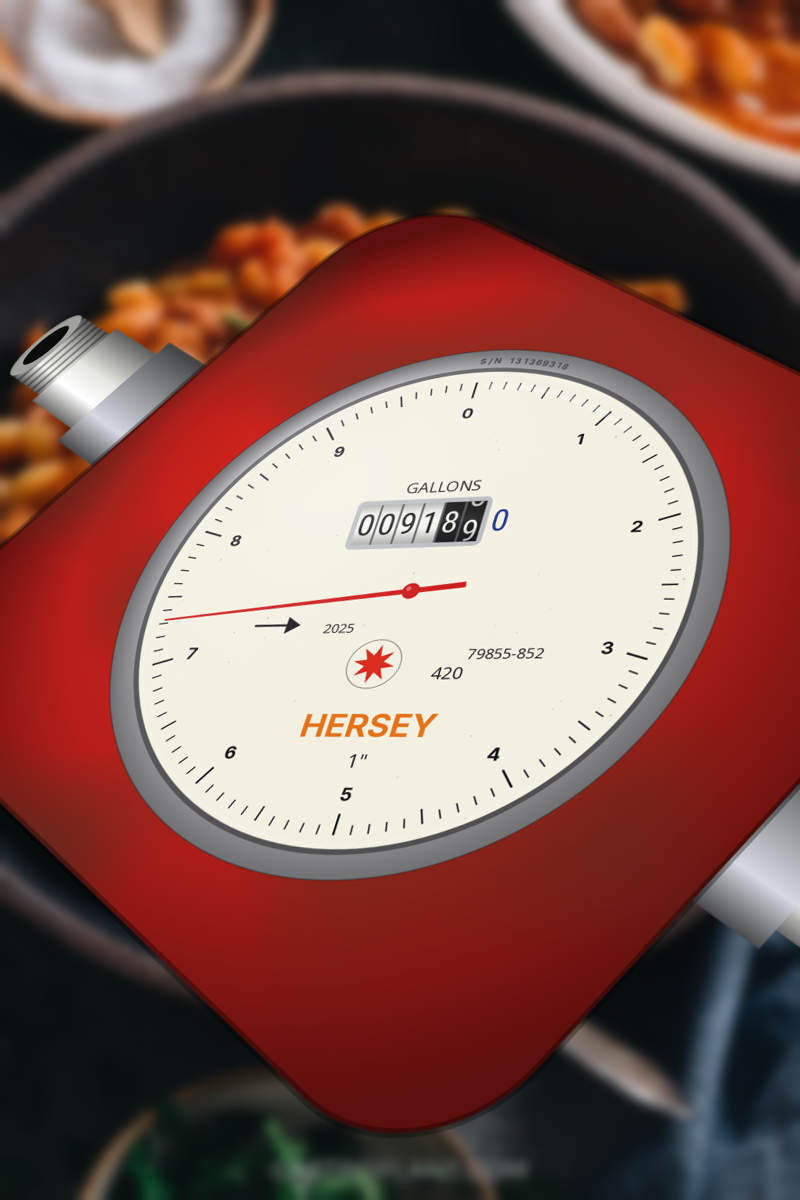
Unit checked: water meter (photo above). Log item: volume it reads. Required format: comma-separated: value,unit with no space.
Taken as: 91887.3,gal
